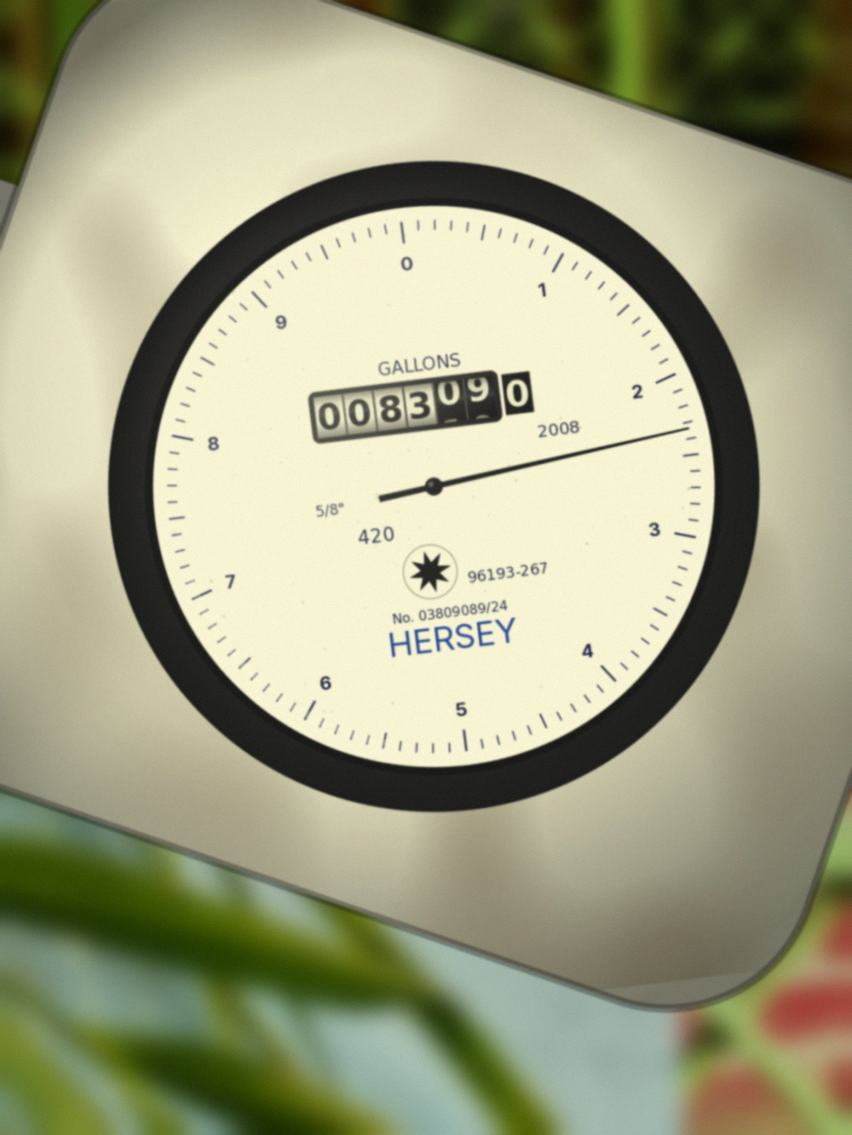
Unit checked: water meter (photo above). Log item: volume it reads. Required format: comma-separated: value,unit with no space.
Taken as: 83092.3,gal
